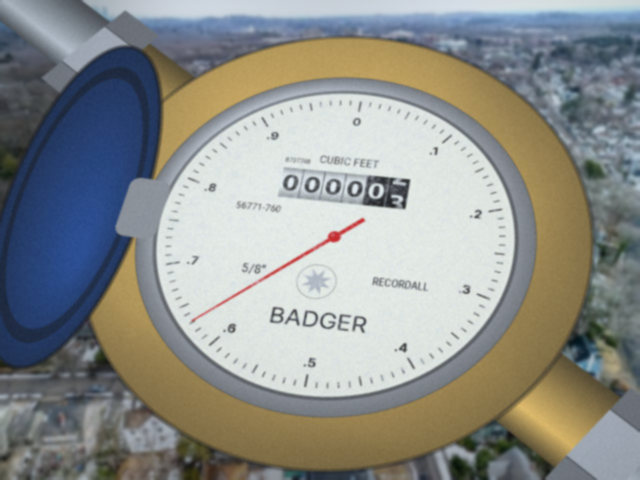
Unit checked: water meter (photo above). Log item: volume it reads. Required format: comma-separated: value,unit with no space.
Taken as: 2.63,ft³
